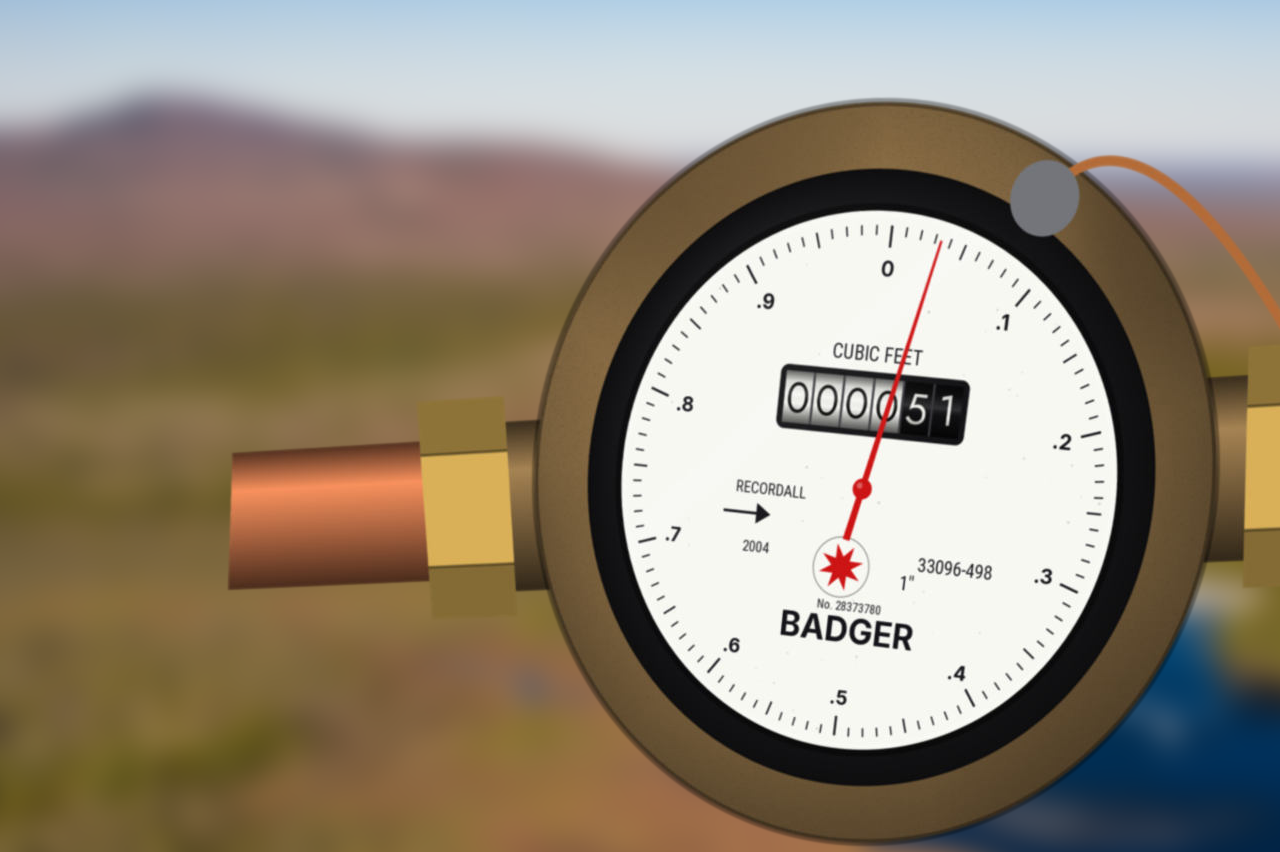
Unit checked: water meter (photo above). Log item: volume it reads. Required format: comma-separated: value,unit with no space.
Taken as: 51.03,ft³
